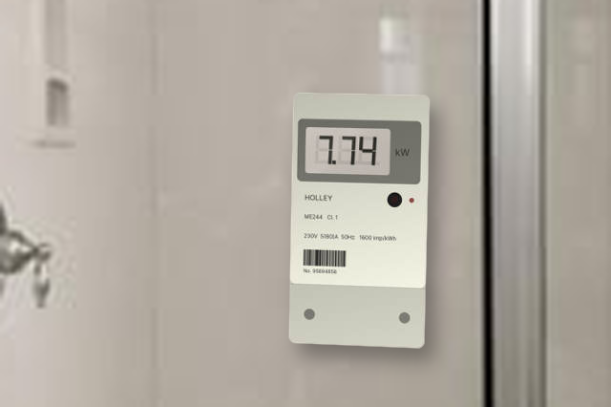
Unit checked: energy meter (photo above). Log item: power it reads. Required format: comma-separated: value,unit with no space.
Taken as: 7.74,kW
